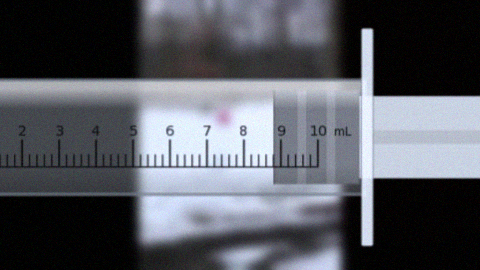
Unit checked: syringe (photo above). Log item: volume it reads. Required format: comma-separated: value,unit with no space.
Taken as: 8.8,mL
